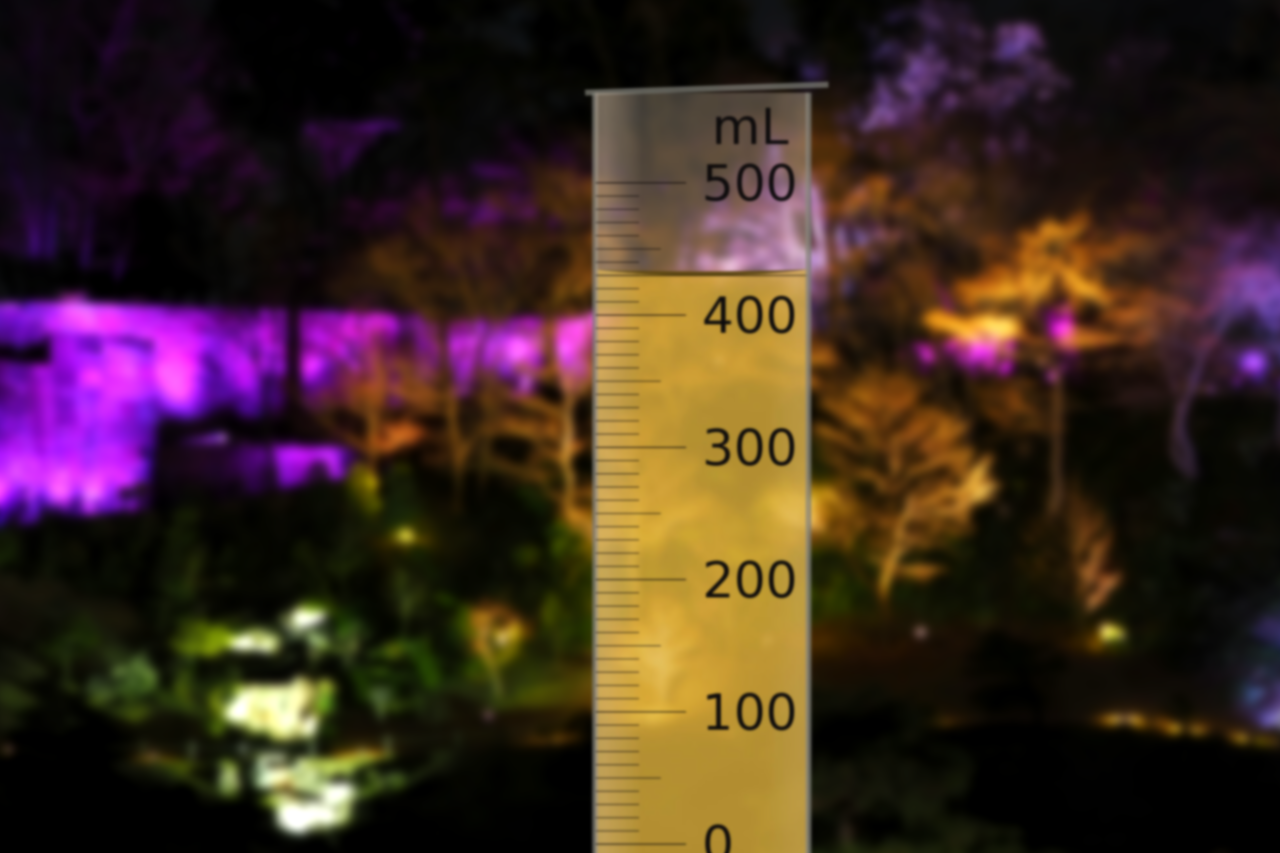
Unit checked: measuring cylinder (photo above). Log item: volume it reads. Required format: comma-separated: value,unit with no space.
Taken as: 430,mL
